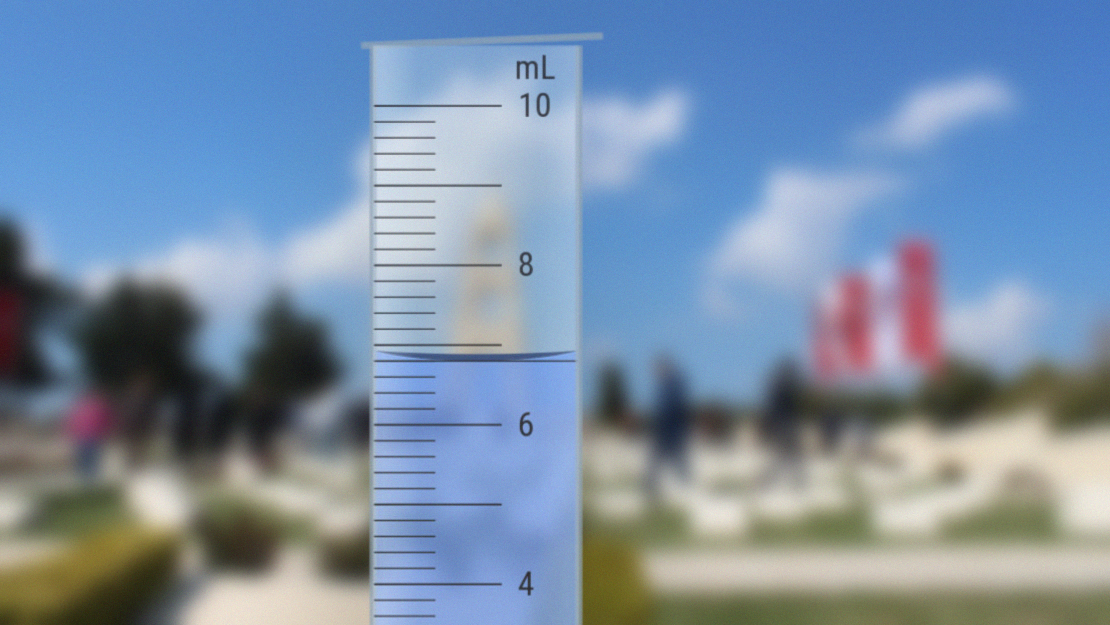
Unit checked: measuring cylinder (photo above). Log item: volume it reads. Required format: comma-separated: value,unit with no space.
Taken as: 6.8,mL
